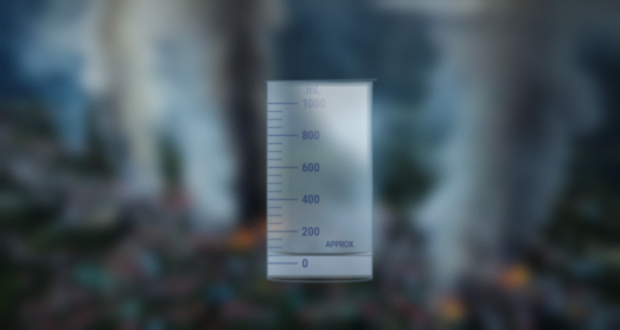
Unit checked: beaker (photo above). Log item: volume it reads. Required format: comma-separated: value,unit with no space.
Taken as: 50,mL
